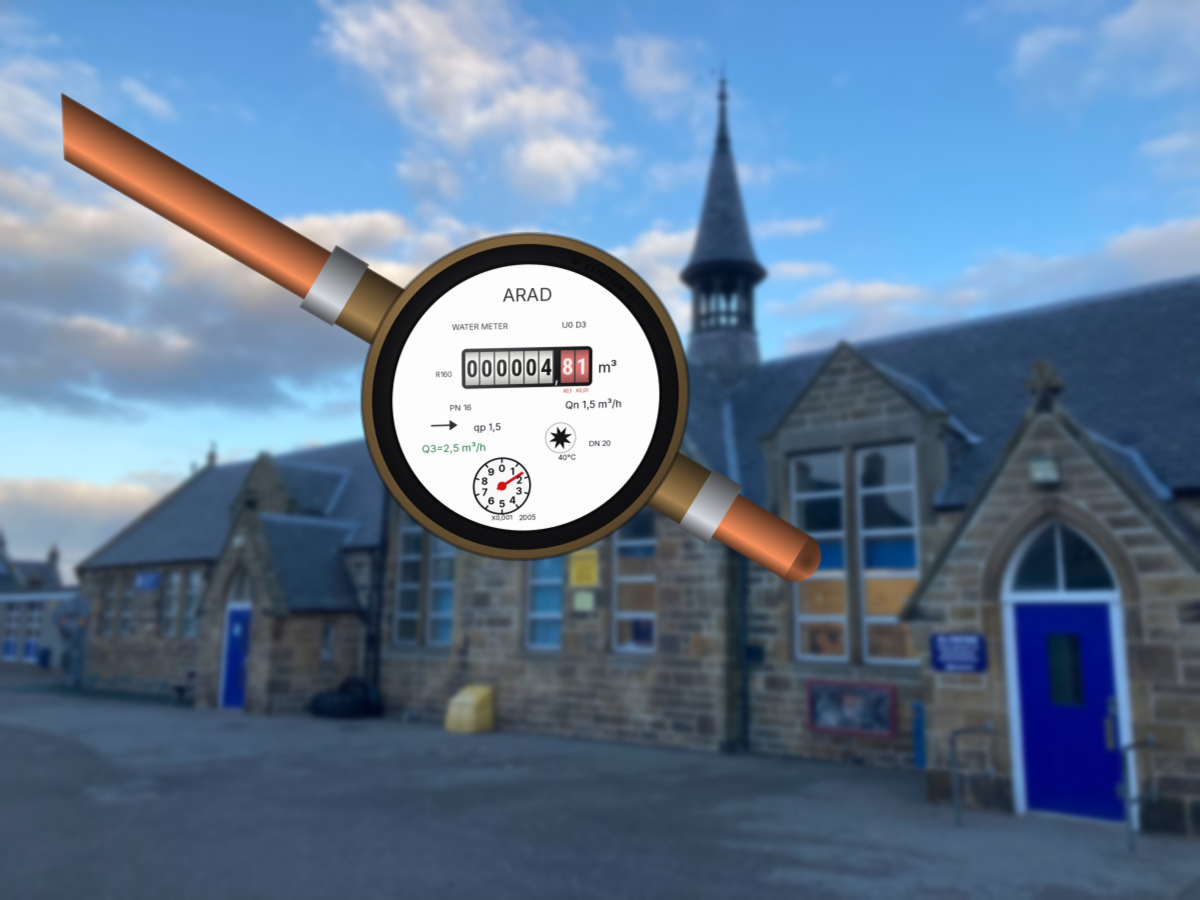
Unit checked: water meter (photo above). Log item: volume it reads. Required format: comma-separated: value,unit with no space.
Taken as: 4.811,m³
